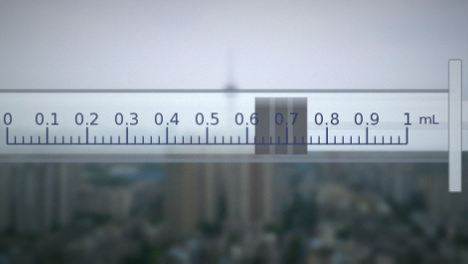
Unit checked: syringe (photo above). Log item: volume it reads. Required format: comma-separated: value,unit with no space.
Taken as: 0.62,mL
